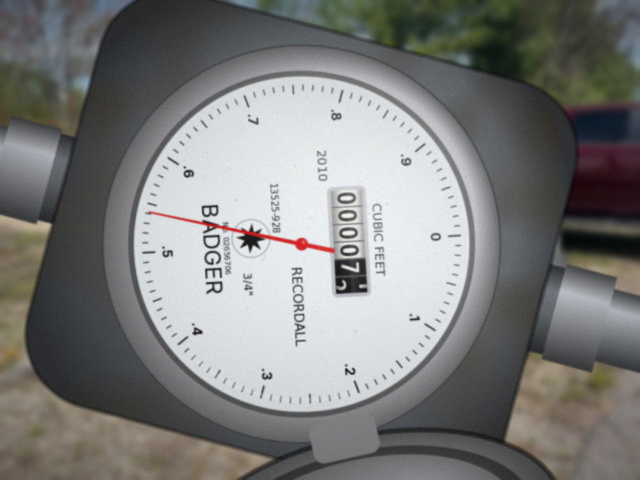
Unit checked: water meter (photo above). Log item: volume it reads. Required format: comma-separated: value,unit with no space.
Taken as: 71.54,ft³
